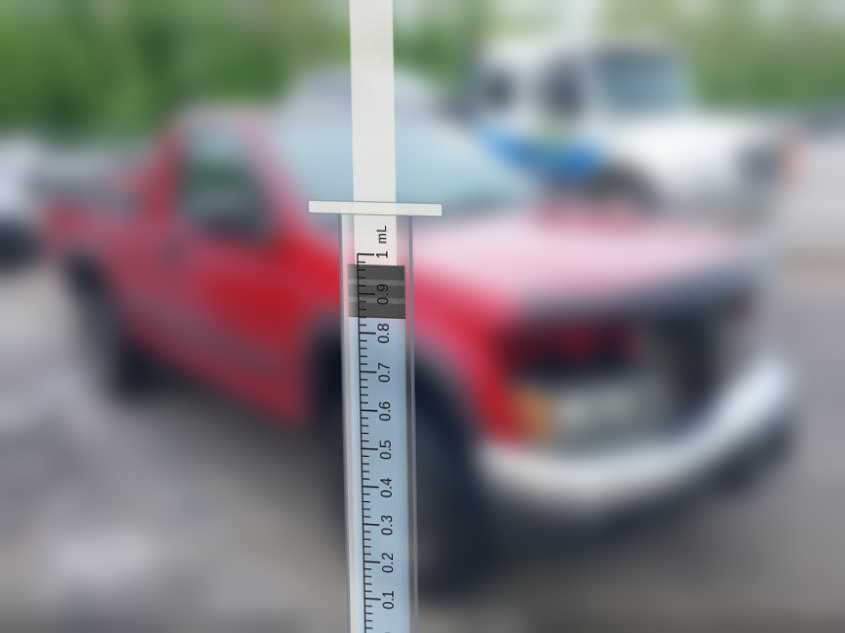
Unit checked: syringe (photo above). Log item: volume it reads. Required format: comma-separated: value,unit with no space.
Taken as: 0.84,mL
